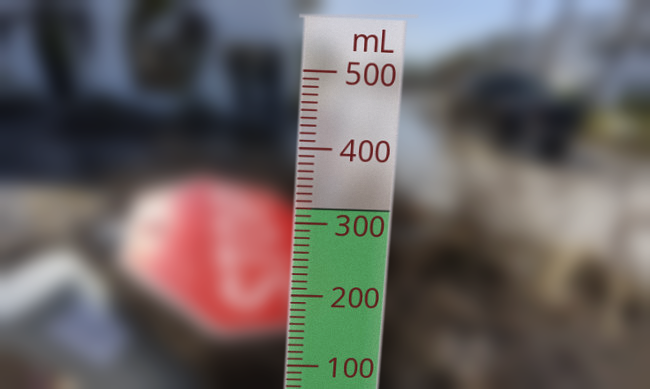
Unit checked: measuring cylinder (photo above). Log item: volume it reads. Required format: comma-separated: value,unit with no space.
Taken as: 320,mL
